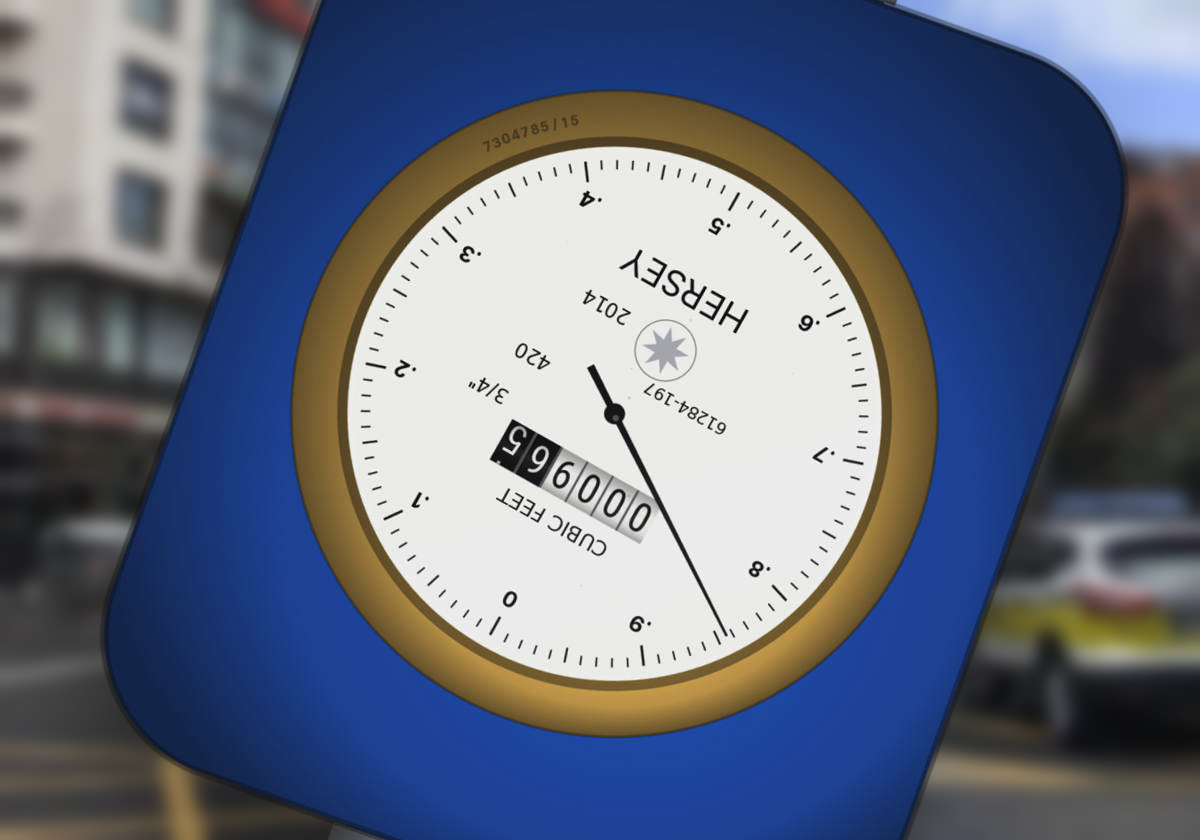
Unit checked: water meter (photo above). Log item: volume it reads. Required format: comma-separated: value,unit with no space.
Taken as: 964.84,ft³
